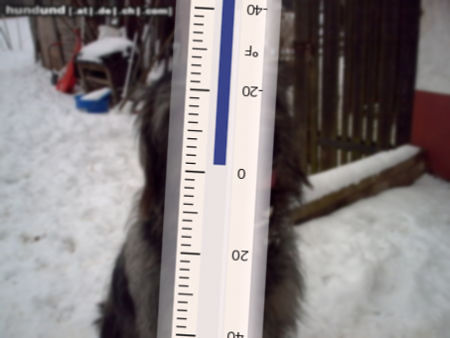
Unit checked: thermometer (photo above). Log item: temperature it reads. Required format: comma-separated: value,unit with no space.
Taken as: -2,°F
